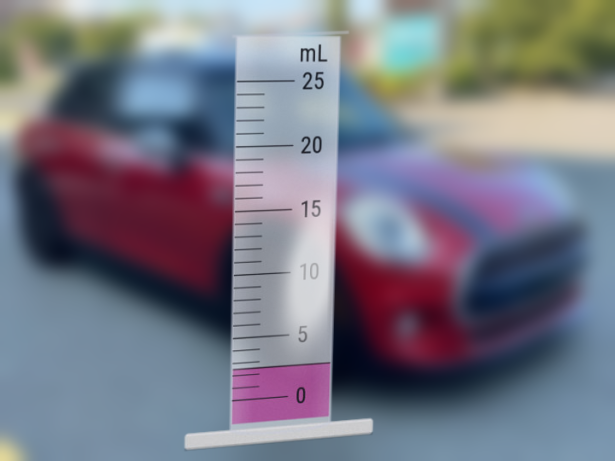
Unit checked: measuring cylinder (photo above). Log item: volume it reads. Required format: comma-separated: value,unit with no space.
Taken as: 2.5,mL
